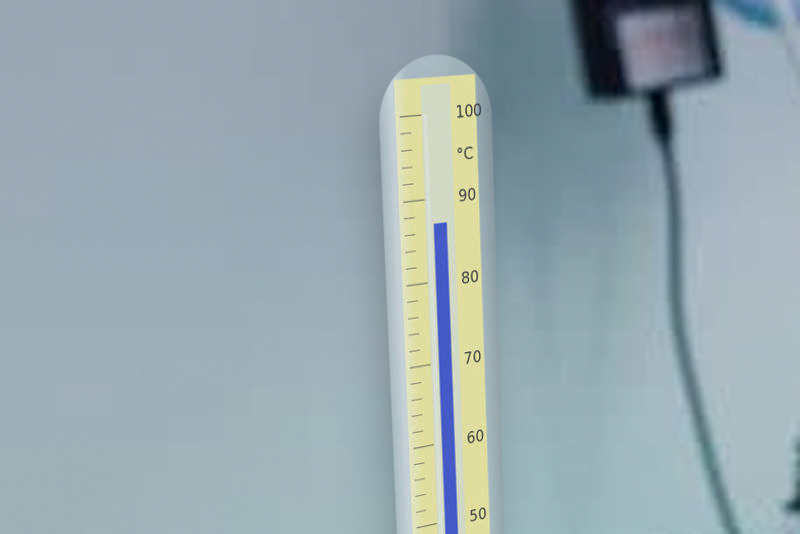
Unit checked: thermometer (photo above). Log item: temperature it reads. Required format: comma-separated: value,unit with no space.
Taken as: 87,°C
